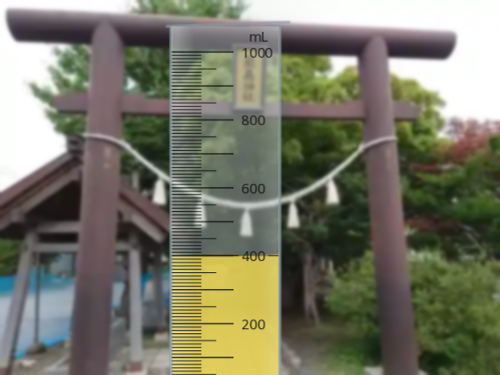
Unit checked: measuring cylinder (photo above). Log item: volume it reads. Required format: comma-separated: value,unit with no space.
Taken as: 400,mL
